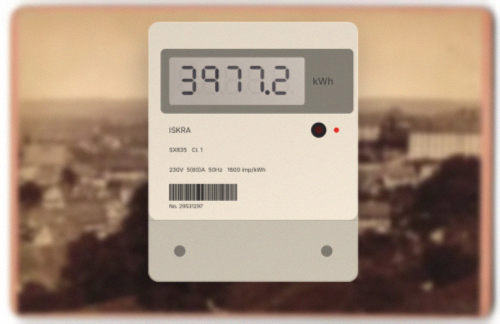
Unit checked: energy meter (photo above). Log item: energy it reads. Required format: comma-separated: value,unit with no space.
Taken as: 3977.2,kWh
